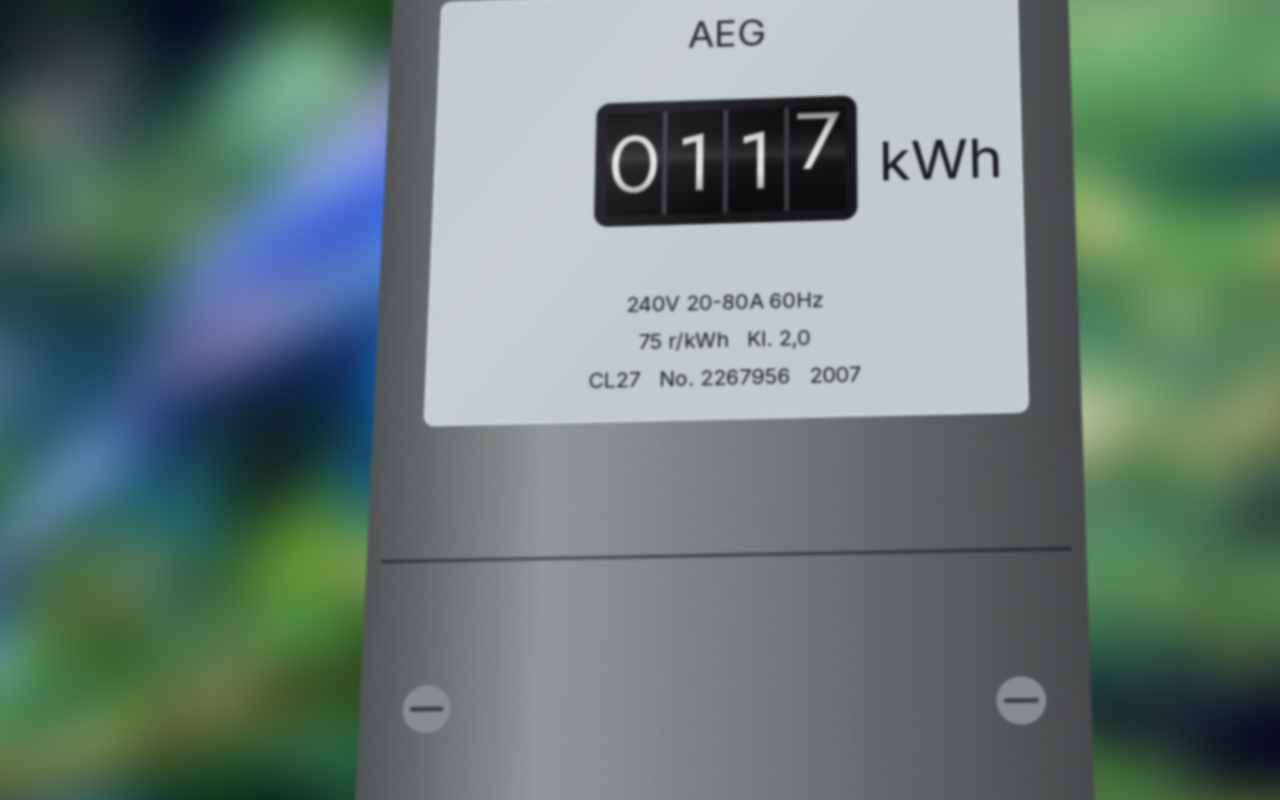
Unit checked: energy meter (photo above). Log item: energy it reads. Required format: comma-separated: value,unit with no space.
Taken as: 117,kWh
